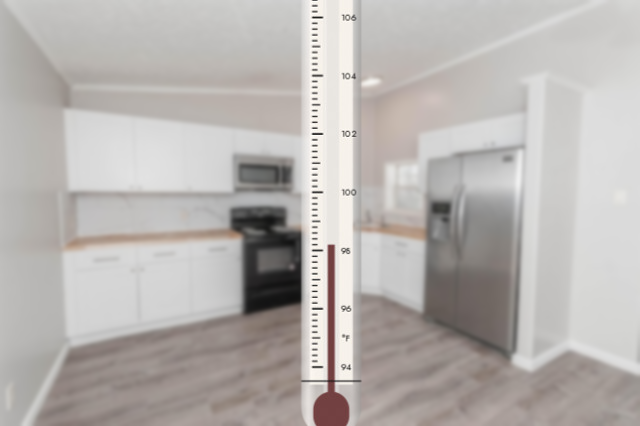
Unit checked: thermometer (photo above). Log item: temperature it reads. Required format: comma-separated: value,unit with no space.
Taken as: 98.2,°F
